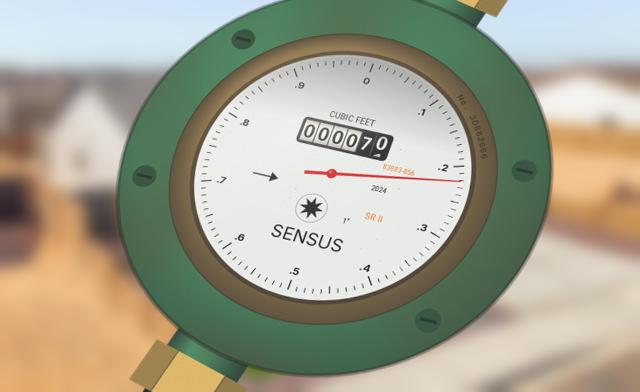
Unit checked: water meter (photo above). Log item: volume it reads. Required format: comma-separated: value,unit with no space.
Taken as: 70.22,ft³
